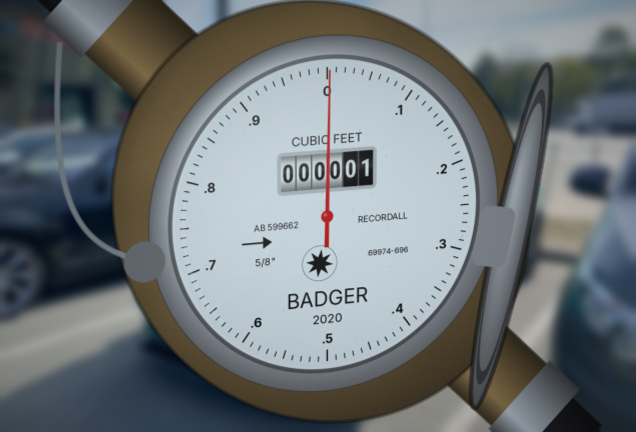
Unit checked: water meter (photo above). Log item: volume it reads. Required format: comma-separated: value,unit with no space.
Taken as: 1.00,ft³
